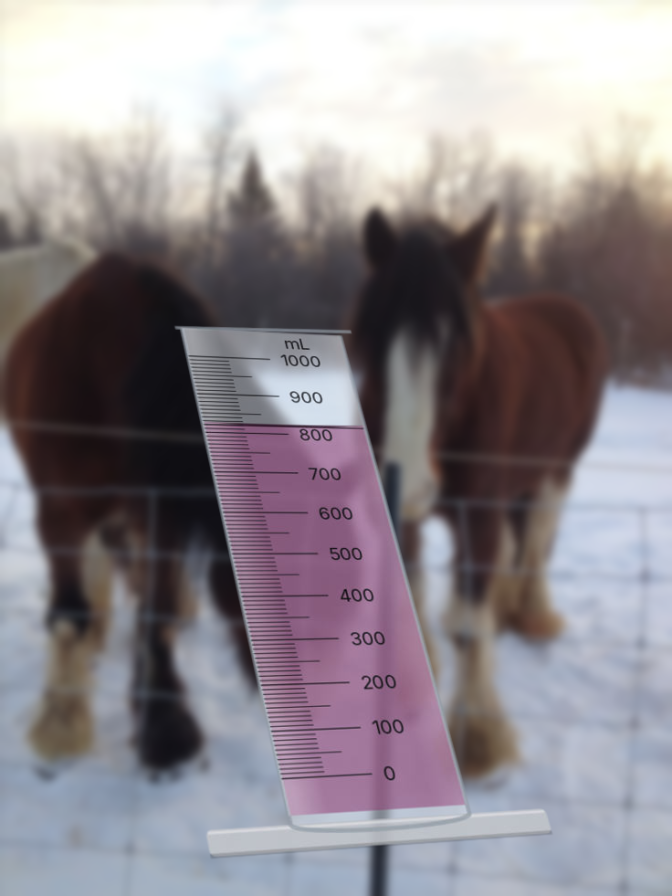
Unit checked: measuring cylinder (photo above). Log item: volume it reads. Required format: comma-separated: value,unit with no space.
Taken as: 820,mL
